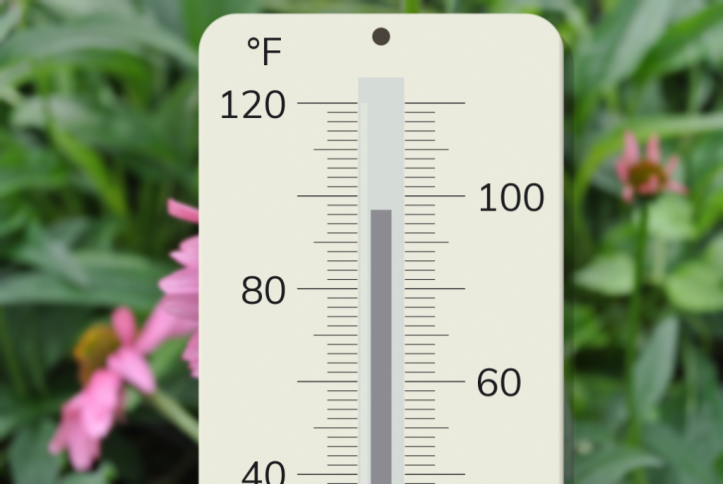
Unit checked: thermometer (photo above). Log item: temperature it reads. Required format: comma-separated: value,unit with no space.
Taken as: 97,°F
